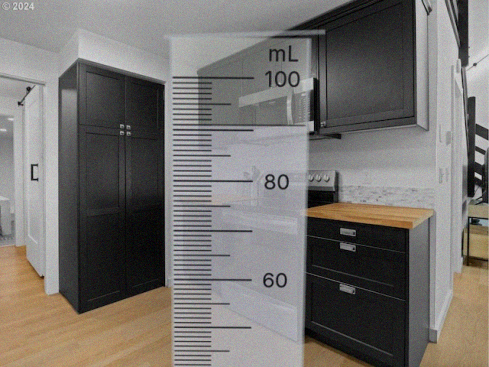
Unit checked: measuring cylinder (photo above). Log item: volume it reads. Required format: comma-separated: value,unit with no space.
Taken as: 91,mL
